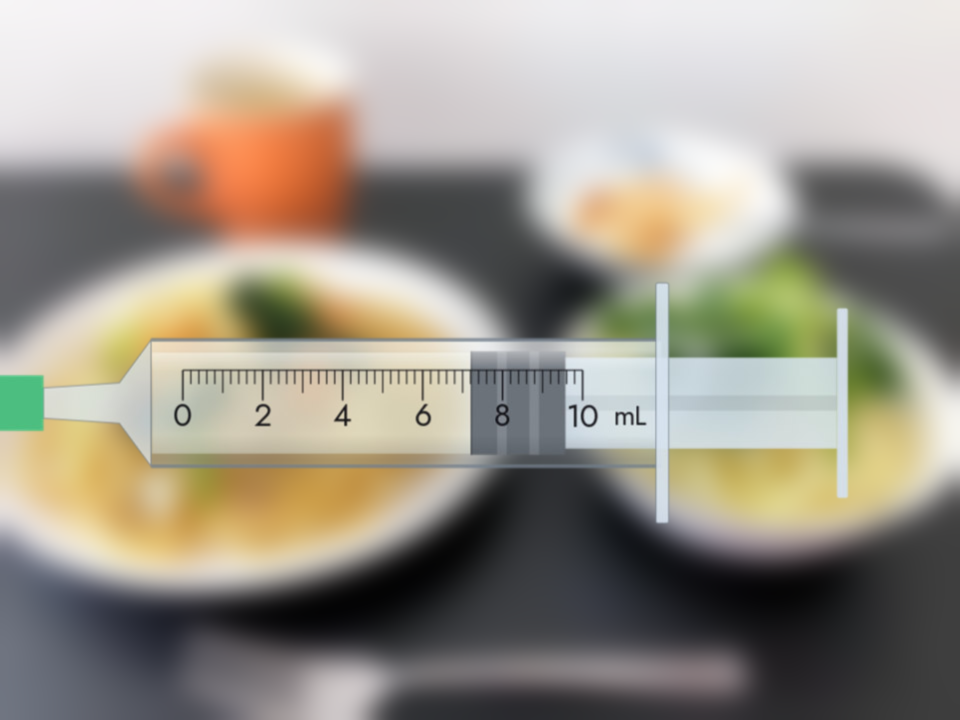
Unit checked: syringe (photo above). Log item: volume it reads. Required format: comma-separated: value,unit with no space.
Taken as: 7.2,mL
